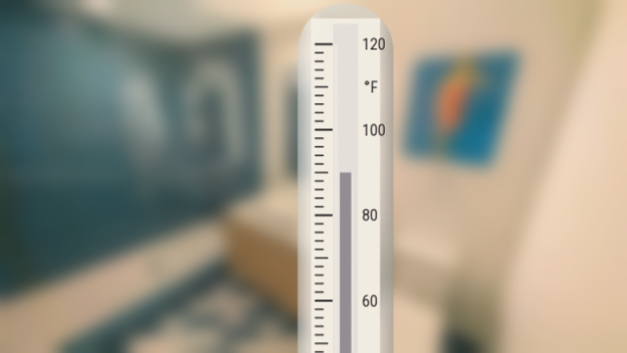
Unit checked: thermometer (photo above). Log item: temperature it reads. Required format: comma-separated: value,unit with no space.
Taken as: 90,°F
